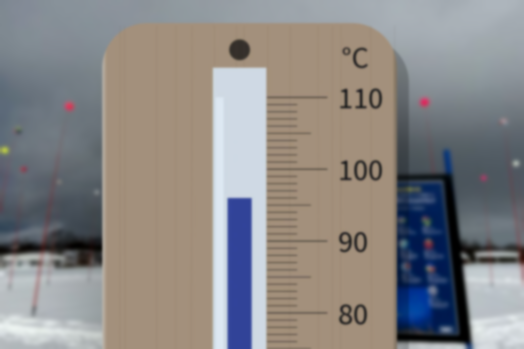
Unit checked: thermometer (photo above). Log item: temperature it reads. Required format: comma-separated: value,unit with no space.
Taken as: 96,°C
